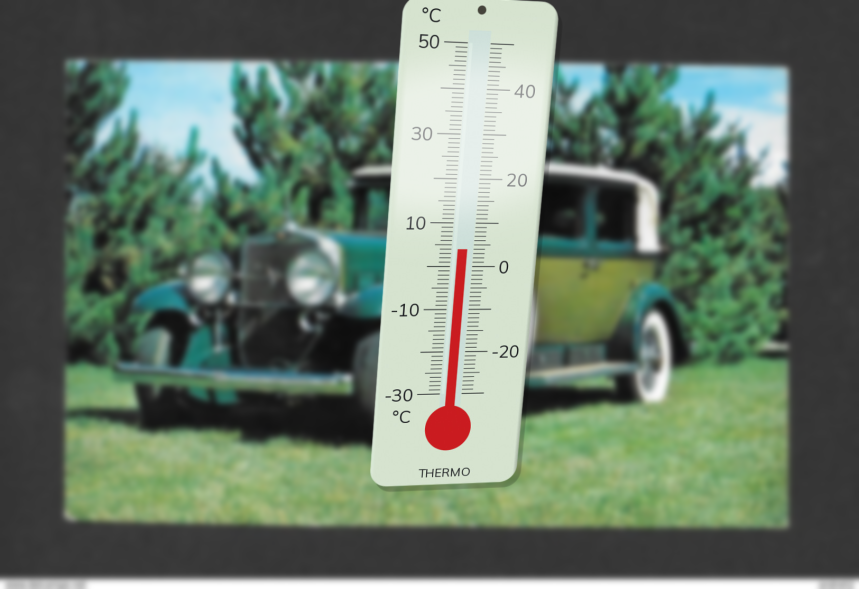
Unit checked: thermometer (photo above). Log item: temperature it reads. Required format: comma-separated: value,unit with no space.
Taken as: 4,°C
